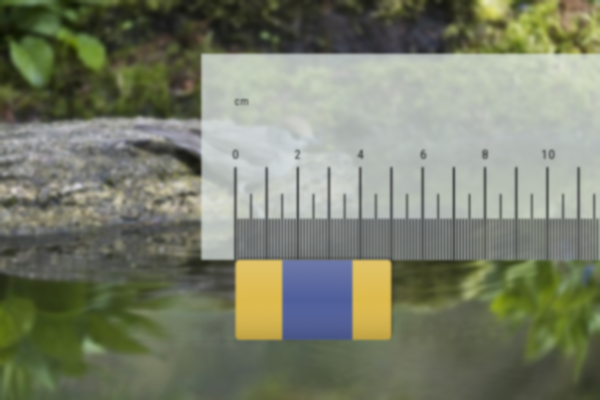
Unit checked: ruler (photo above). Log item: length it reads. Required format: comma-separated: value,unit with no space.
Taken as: 5,cm
